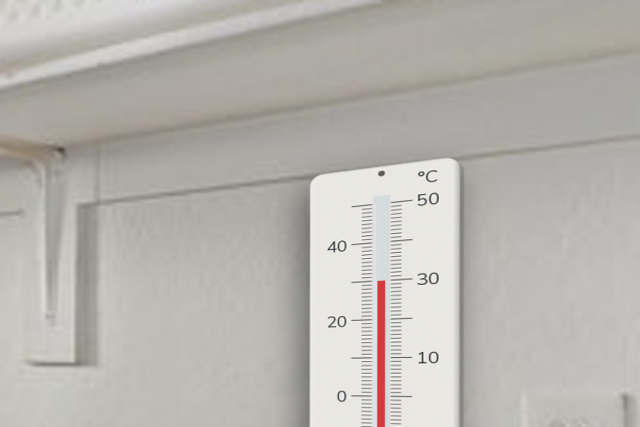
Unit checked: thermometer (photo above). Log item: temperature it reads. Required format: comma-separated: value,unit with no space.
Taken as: 30,°C
